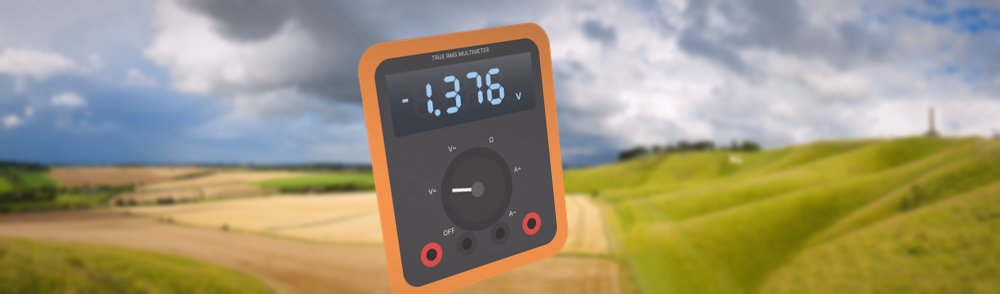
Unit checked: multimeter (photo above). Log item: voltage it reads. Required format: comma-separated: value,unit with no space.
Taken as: -1.376,V
